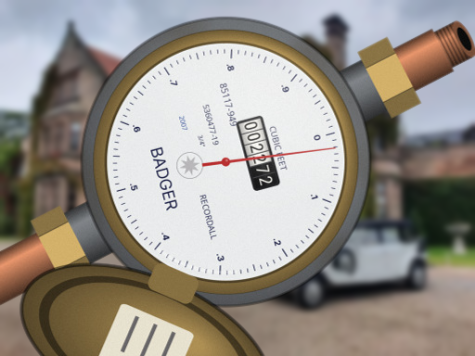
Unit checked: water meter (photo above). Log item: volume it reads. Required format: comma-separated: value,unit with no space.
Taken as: 2272.02,ft³
